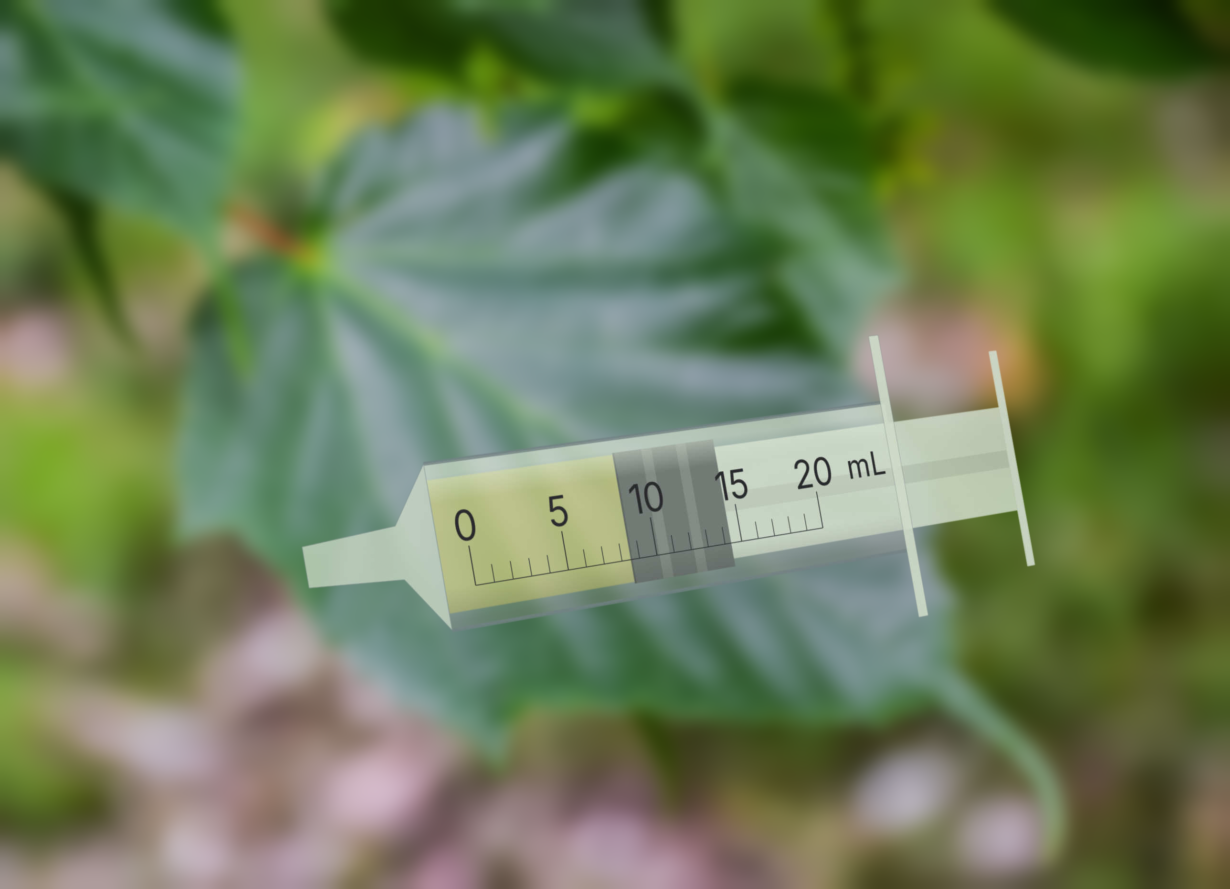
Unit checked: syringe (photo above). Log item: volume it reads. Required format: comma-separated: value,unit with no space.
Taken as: 8.5,mL
